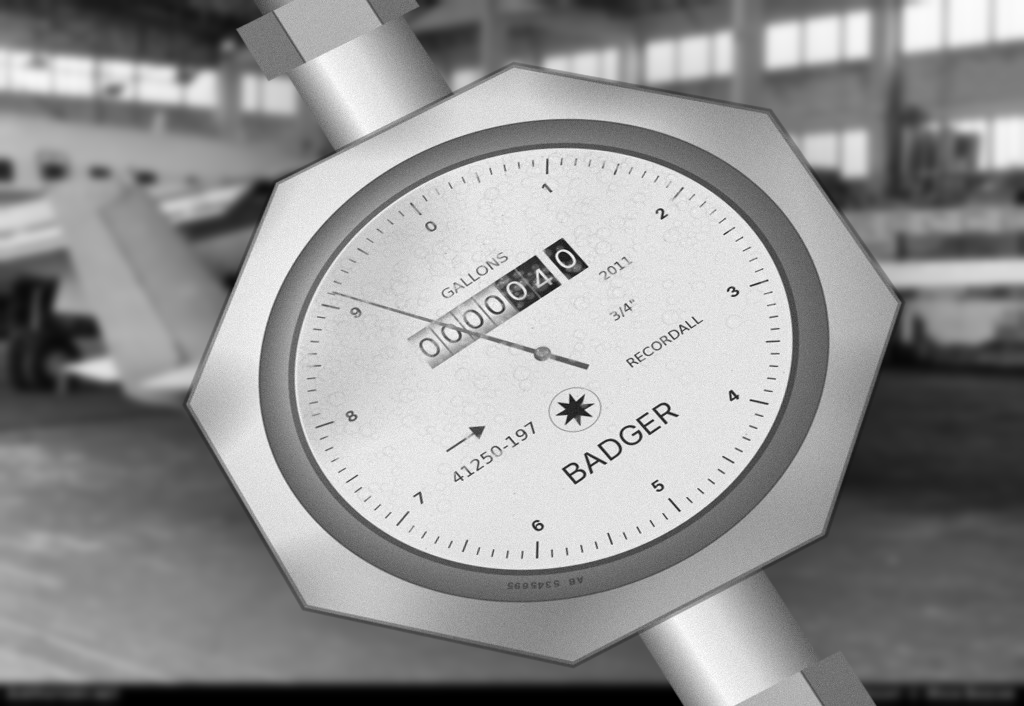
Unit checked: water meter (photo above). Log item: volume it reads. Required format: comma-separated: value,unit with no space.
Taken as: 39.1,gal
